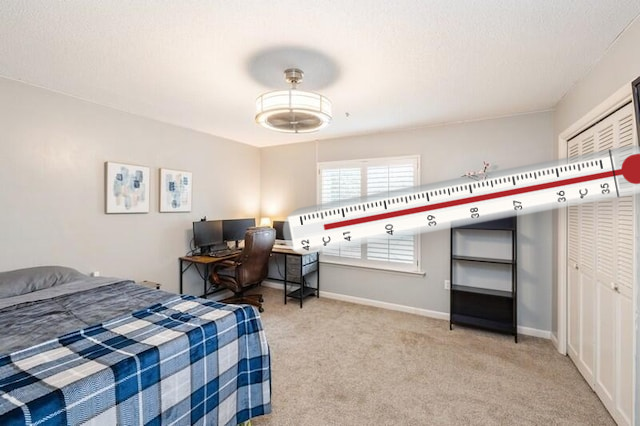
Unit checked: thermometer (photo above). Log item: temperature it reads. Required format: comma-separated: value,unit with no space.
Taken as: 41.5,°C
